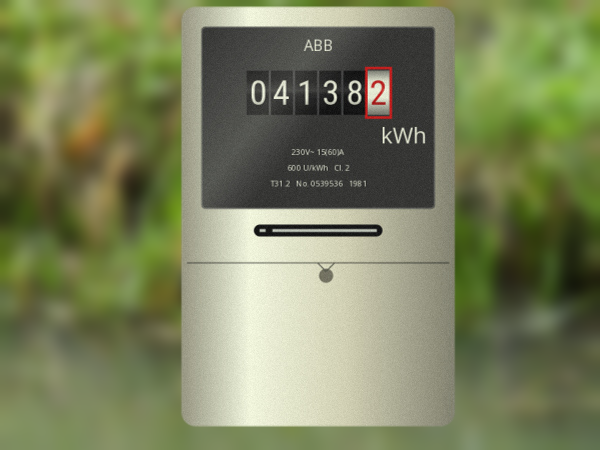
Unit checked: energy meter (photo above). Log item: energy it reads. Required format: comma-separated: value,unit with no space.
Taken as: 4138.2,kWh
